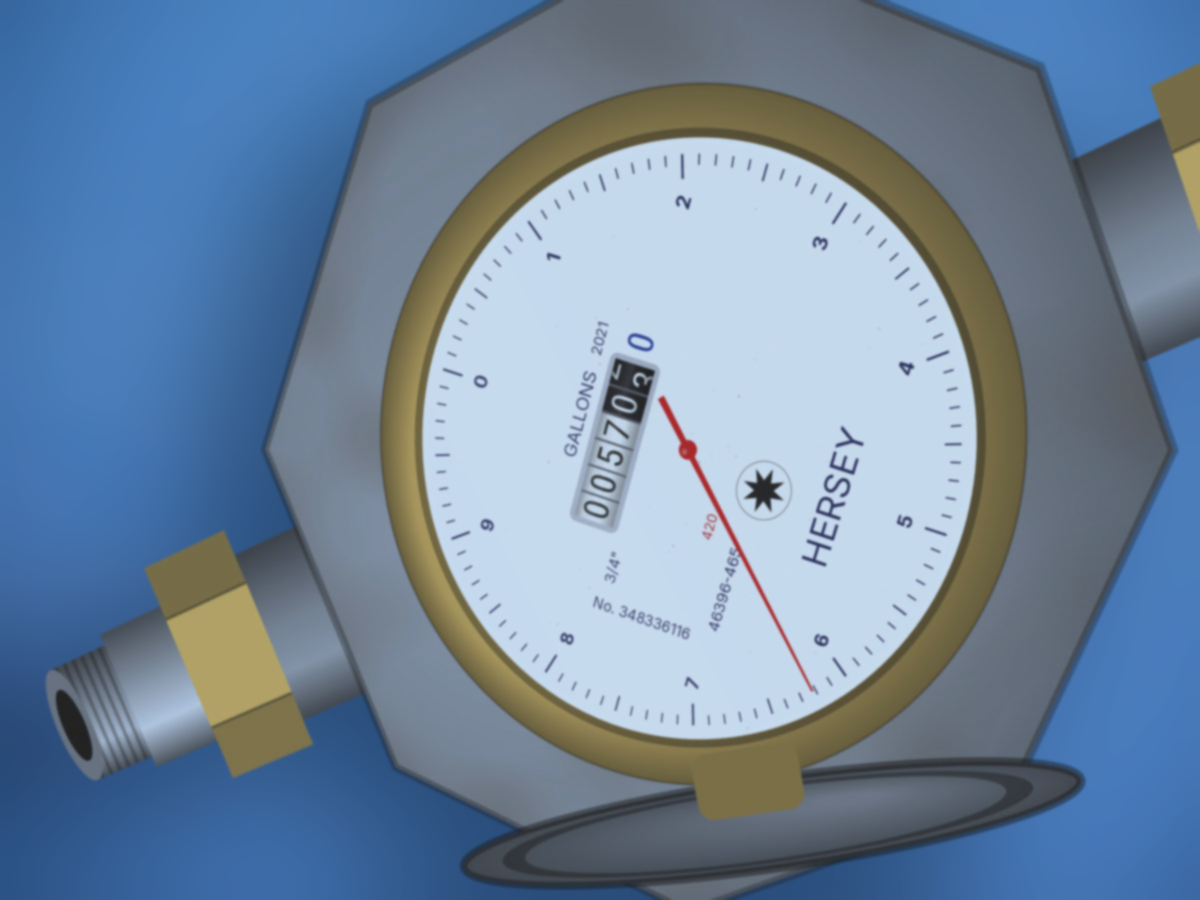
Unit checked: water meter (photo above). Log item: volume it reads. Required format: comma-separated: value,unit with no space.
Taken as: 57026.2,gal
